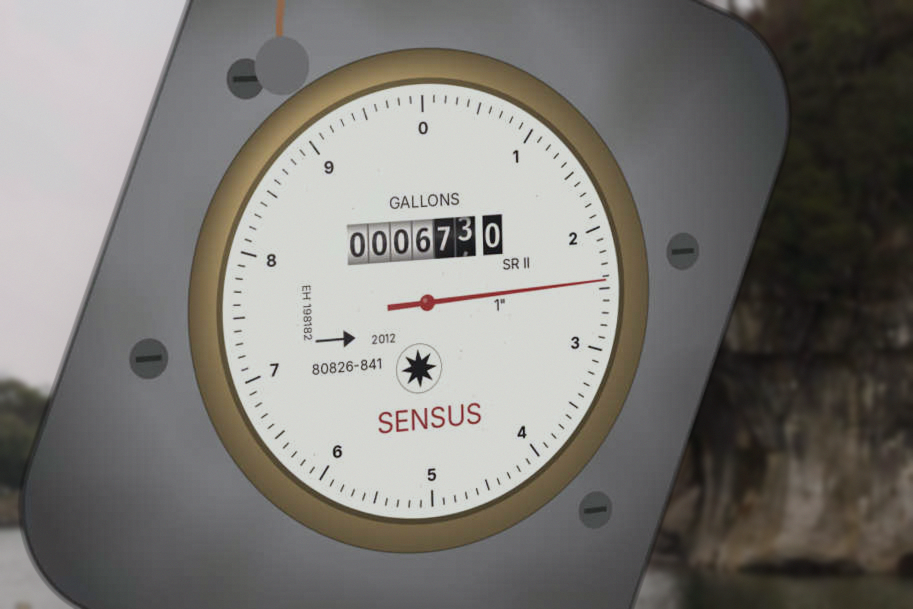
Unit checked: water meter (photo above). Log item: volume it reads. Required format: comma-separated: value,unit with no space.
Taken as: 6732.4,gal
